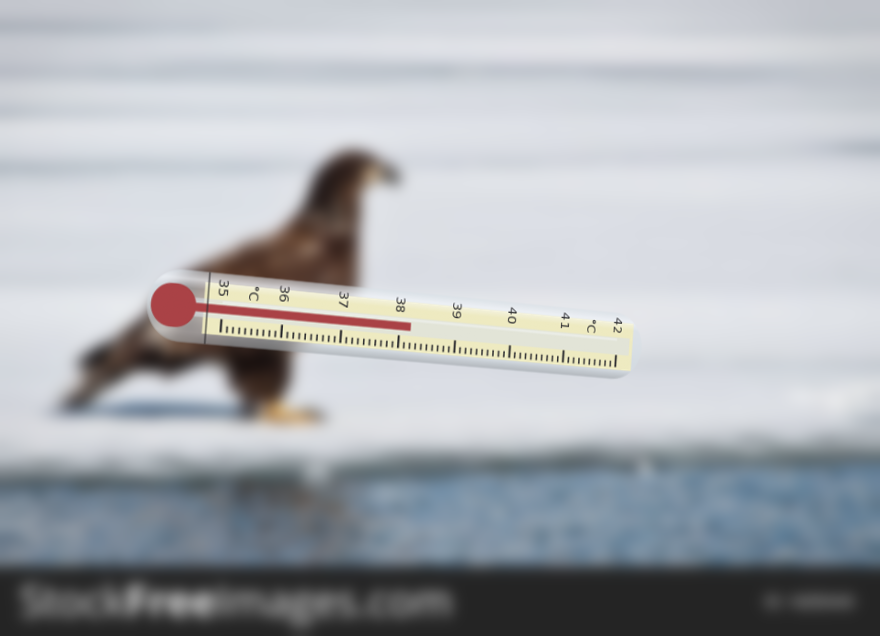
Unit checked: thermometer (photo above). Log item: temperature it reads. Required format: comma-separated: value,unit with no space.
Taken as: 38.2,°C
